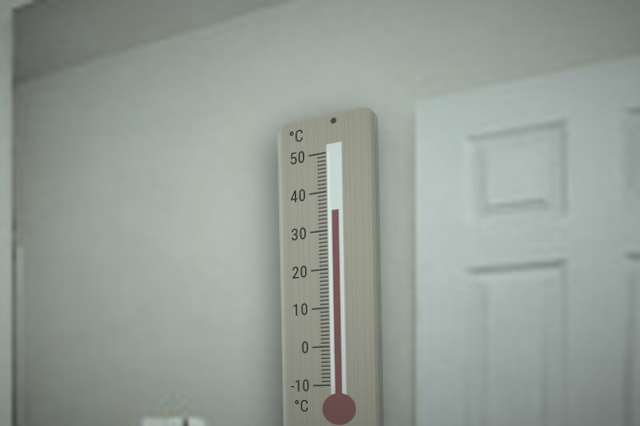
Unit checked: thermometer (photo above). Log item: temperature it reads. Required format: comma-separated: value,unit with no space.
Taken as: 35,°C
